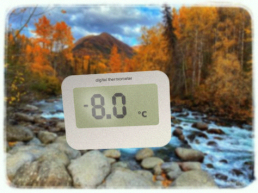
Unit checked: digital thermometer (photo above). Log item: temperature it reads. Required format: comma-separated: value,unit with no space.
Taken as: -8.0,°C
